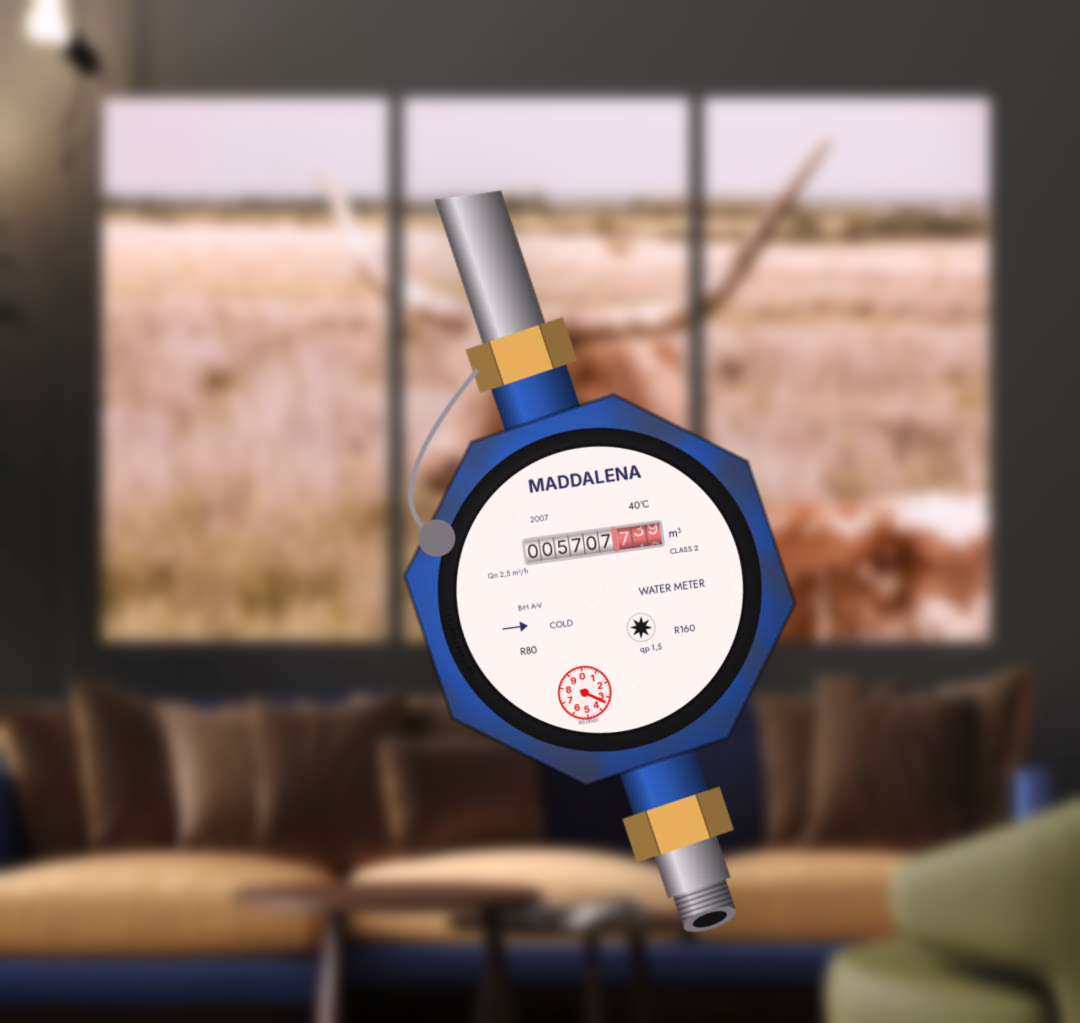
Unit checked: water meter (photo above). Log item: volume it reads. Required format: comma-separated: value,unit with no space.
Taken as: 5707.7393,m³
